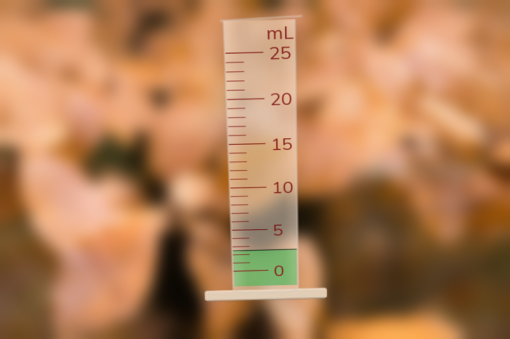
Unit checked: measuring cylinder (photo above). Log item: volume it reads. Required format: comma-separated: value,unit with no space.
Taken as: 2.5,mL
